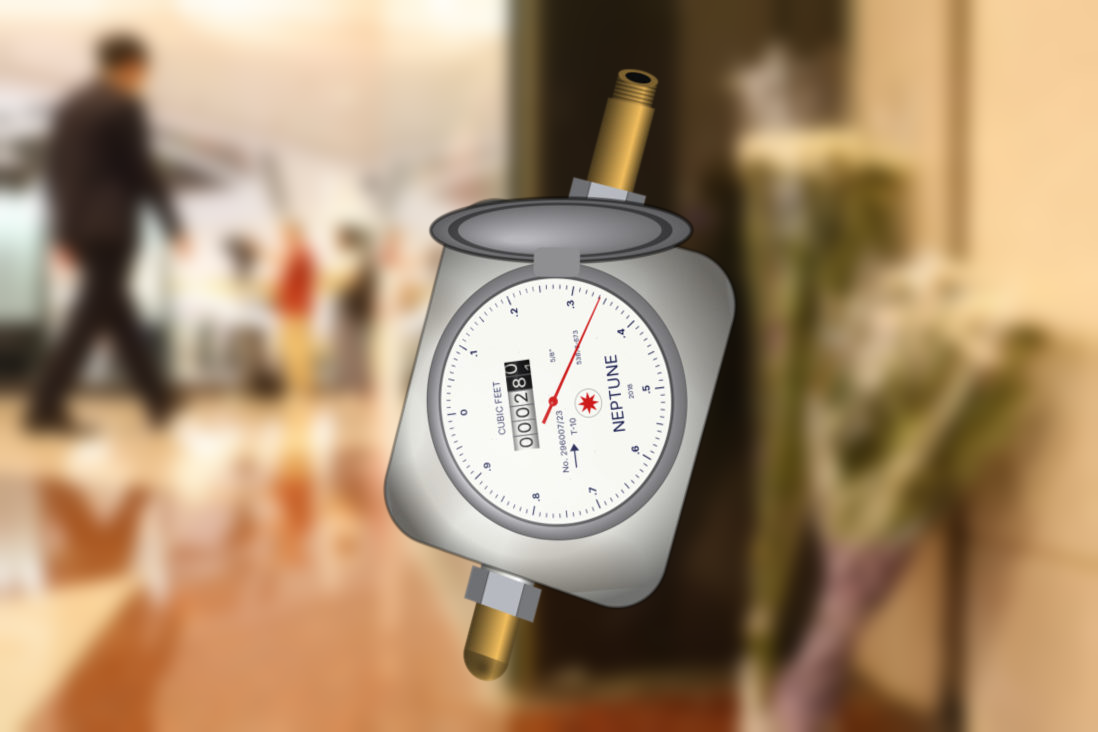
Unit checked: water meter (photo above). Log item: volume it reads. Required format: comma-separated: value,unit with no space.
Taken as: 280.34,ft³
